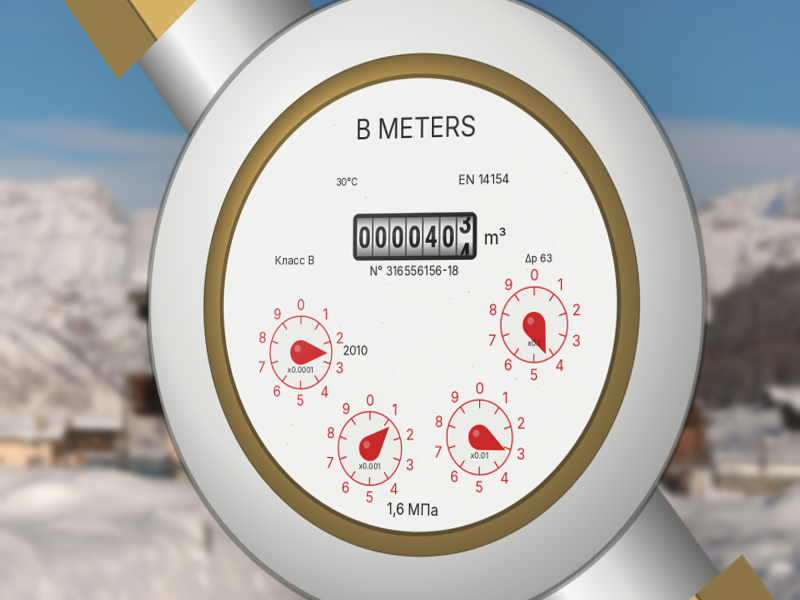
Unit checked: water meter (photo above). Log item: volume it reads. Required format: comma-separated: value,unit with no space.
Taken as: 403.4312,m³
